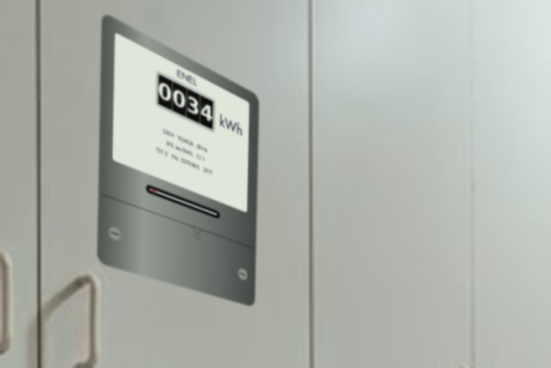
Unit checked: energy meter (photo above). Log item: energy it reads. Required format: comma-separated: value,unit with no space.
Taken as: 34,kWh
